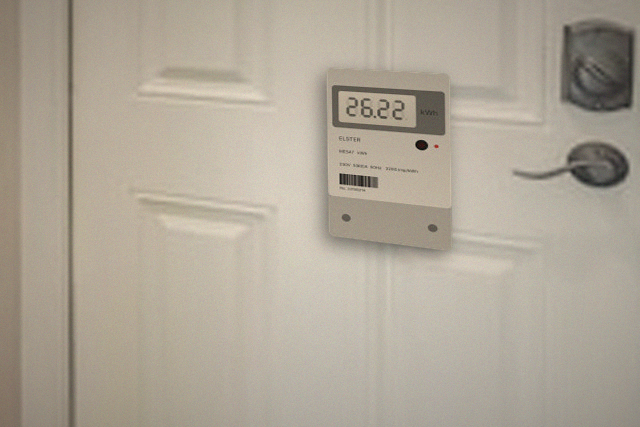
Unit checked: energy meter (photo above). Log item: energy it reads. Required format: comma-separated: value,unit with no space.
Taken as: 26.22,kWh
